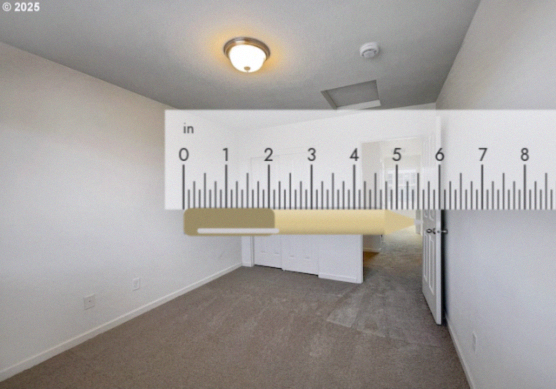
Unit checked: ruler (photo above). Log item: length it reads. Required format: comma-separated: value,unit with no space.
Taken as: 5.625,in
